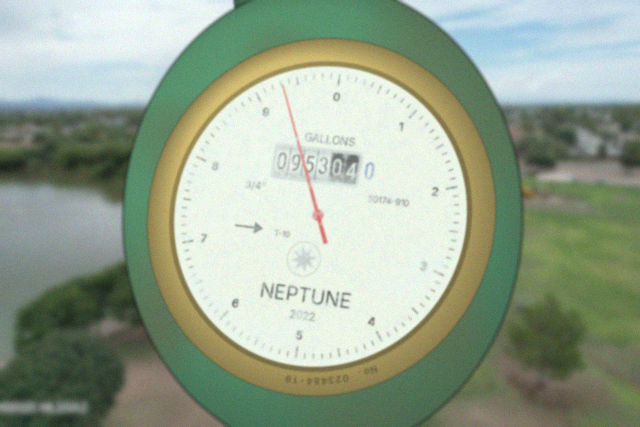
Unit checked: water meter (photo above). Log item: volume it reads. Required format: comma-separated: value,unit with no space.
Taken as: 953039.3,gal
